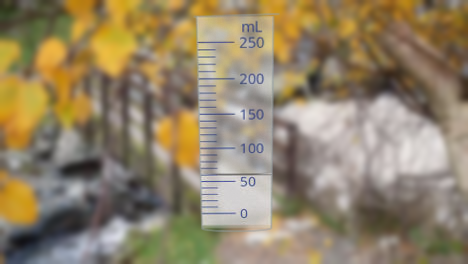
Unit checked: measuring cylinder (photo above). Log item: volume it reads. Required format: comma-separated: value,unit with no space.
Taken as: 60,mL
